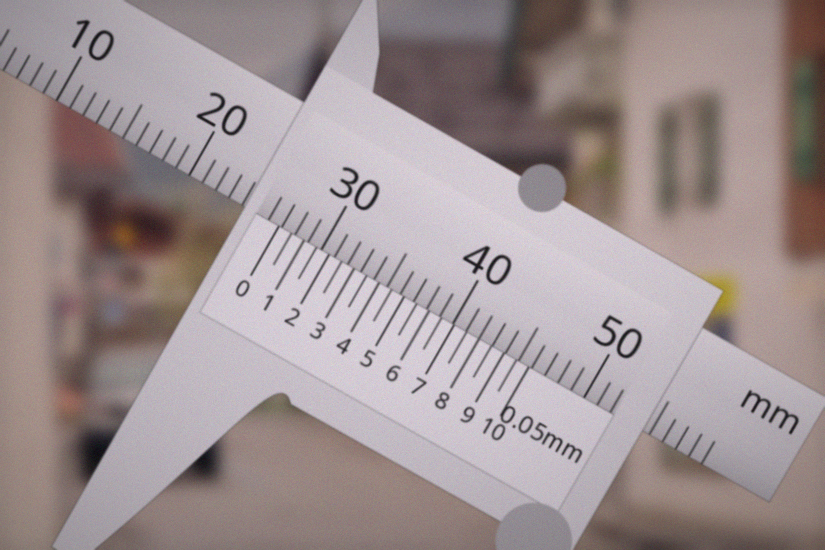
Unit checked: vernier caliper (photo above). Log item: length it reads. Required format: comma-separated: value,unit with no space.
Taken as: 26.8,mm
